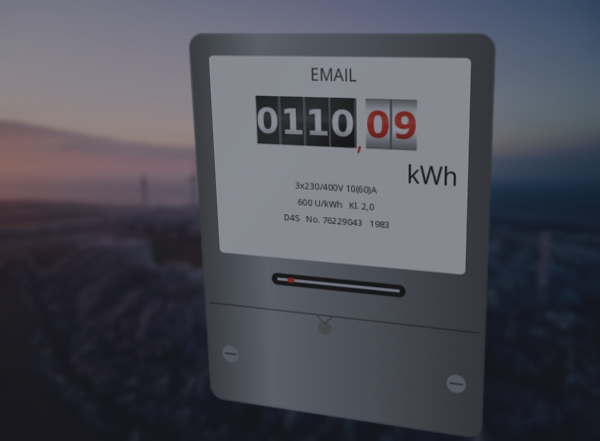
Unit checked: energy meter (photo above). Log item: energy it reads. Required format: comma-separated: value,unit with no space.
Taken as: 110.09,kWh
